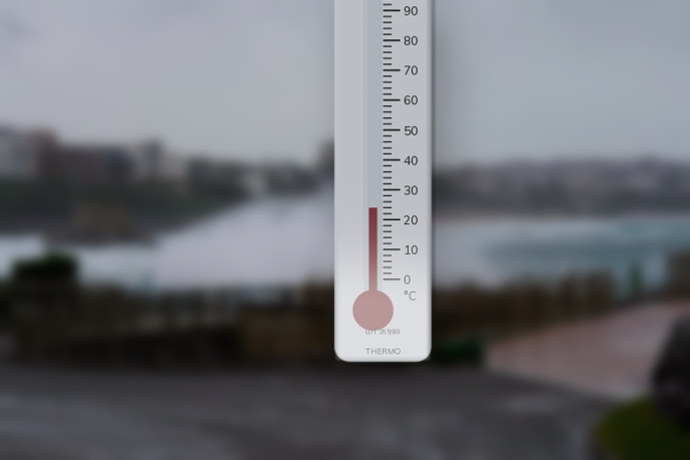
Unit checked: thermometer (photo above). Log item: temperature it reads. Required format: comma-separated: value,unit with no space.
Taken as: 24,°C
